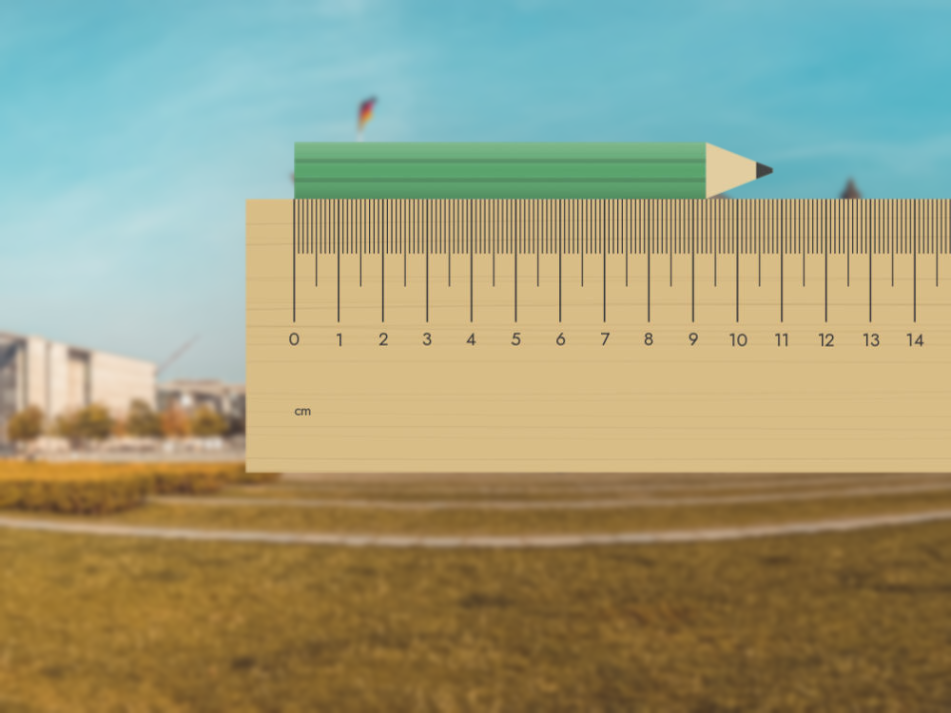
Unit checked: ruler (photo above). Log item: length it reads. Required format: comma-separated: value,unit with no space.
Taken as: 10.8,cm
